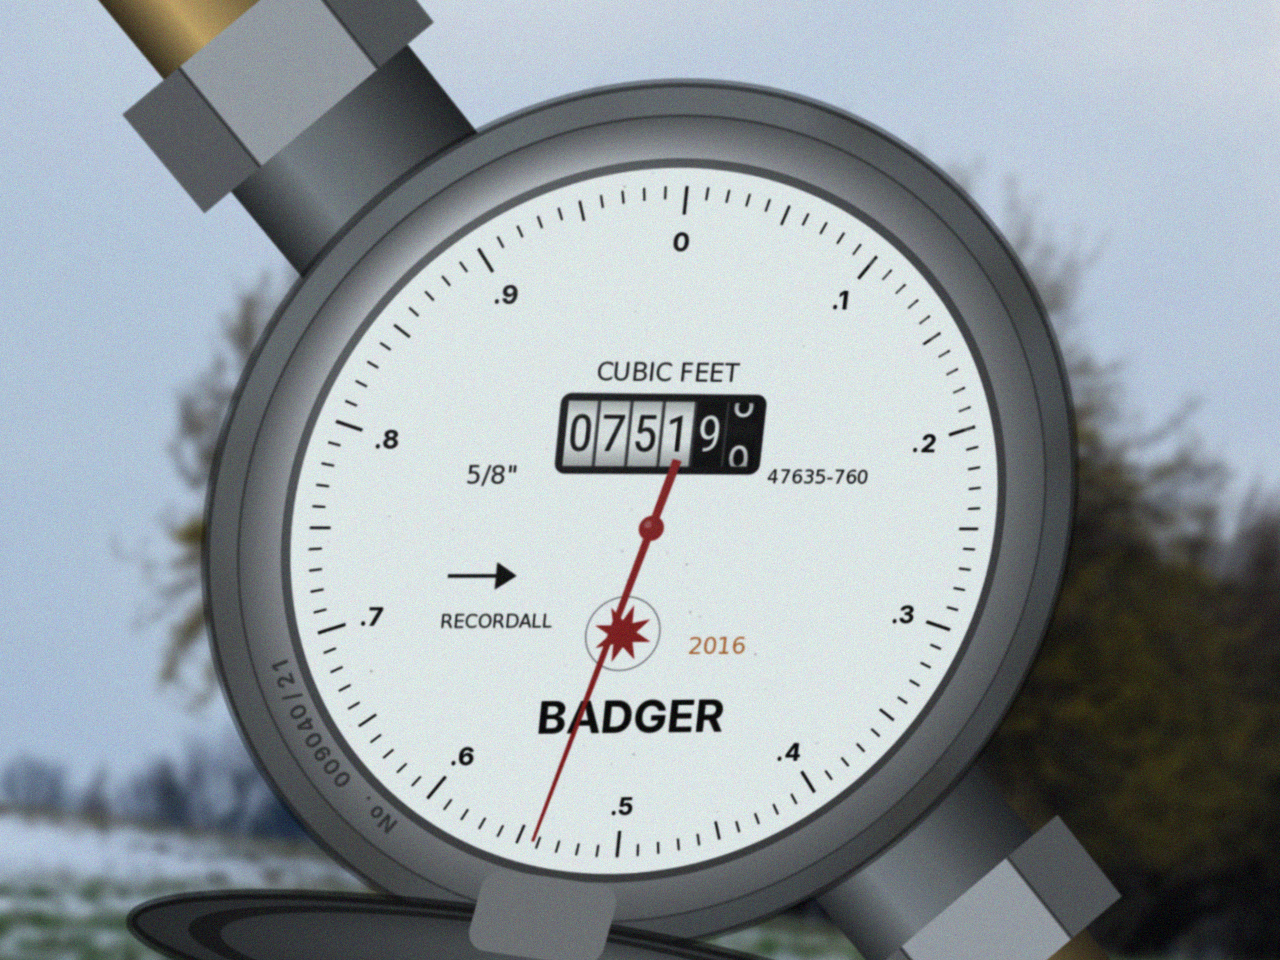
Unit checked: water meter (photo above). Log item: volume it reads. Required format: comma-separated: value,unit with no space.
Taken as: 75198.54,ft³
